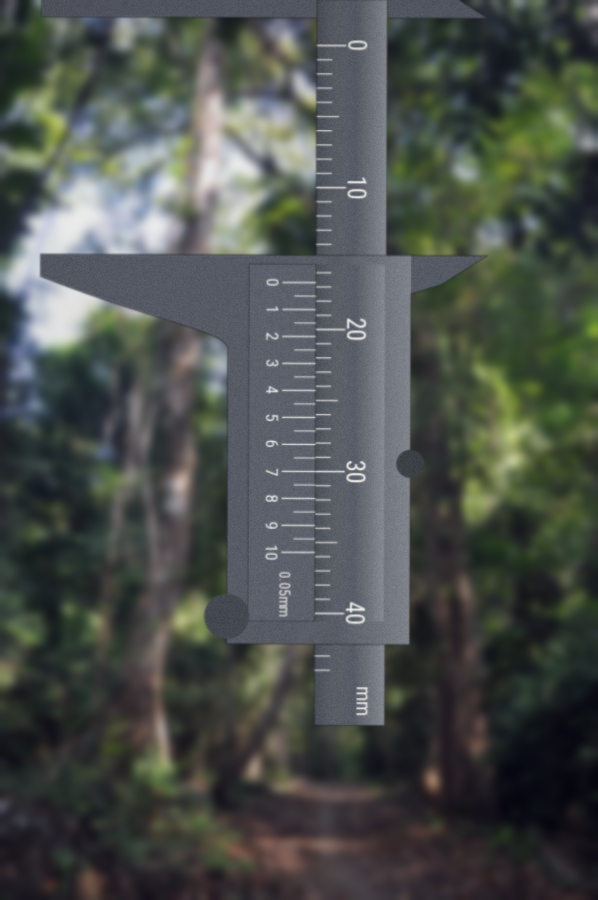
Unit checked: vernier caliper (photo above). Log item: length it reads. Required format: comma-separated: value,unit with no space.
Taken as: 16.7,mm
